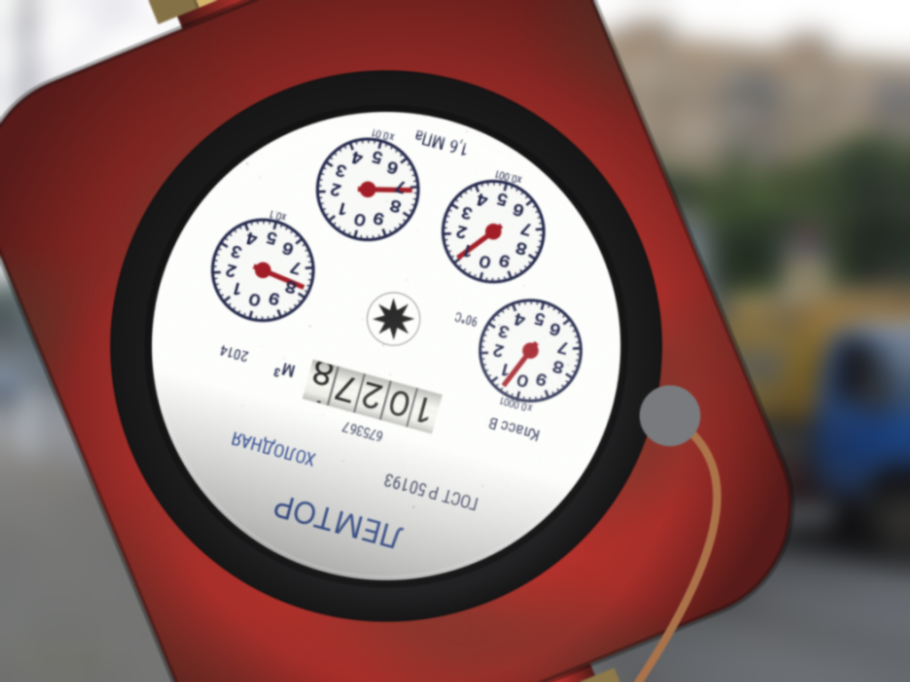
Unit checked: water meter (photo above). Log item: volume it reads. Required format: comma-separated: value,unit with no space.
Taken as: 10277.7710,m³
